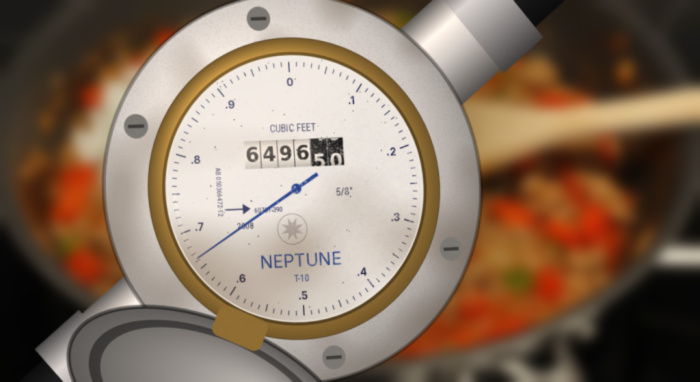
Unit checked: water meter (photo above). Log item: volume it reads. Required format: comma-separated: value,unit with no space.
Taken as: 649649.66,ft³
